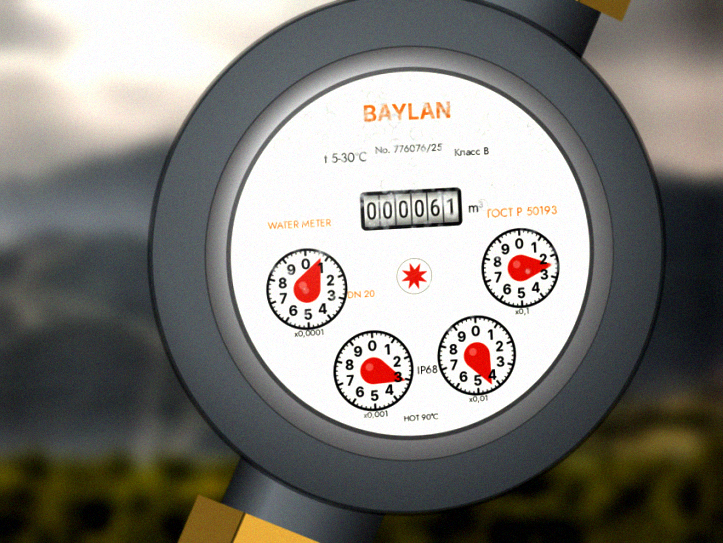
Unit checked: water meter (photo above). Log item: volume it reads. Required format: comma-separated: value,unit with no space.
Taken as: 61.2430,m³
